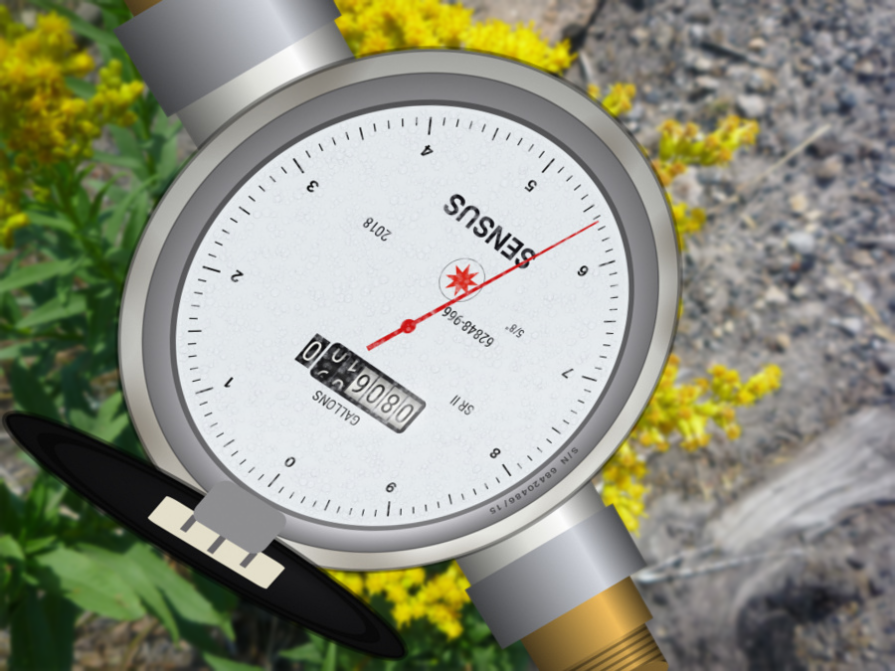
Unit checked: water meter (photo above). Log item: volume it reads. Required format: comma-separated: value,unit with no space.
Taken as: 806095.6,gal
